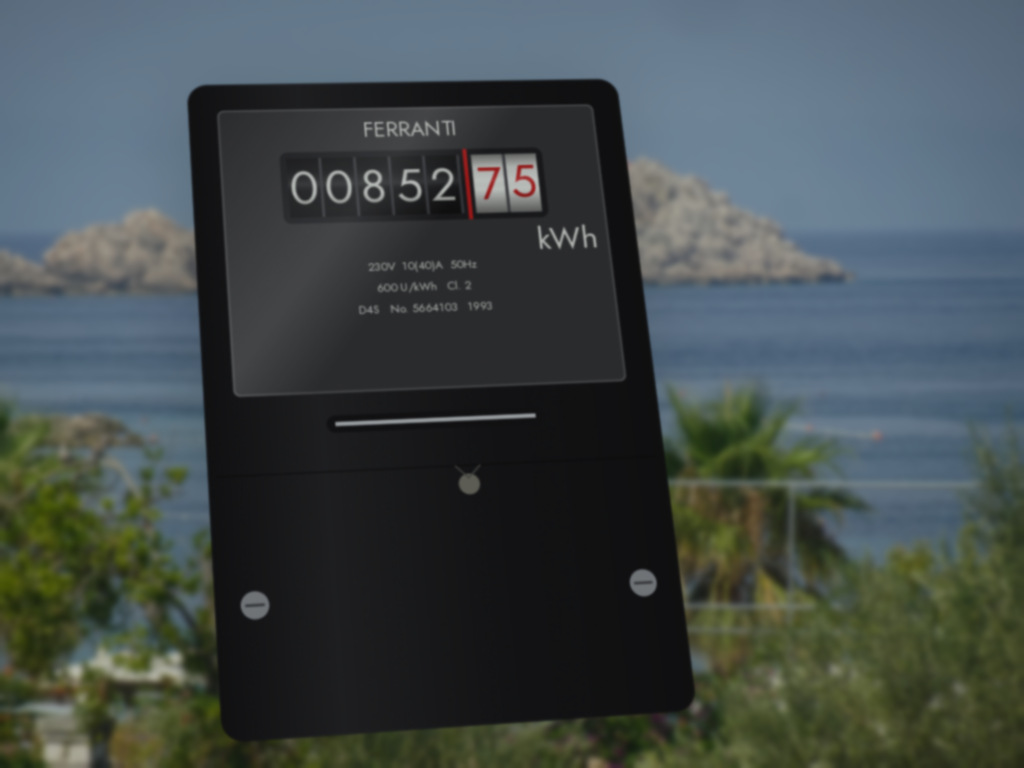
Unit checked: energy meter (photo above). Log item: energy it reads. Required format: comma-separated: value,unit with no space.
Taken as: 852.75,kWh
